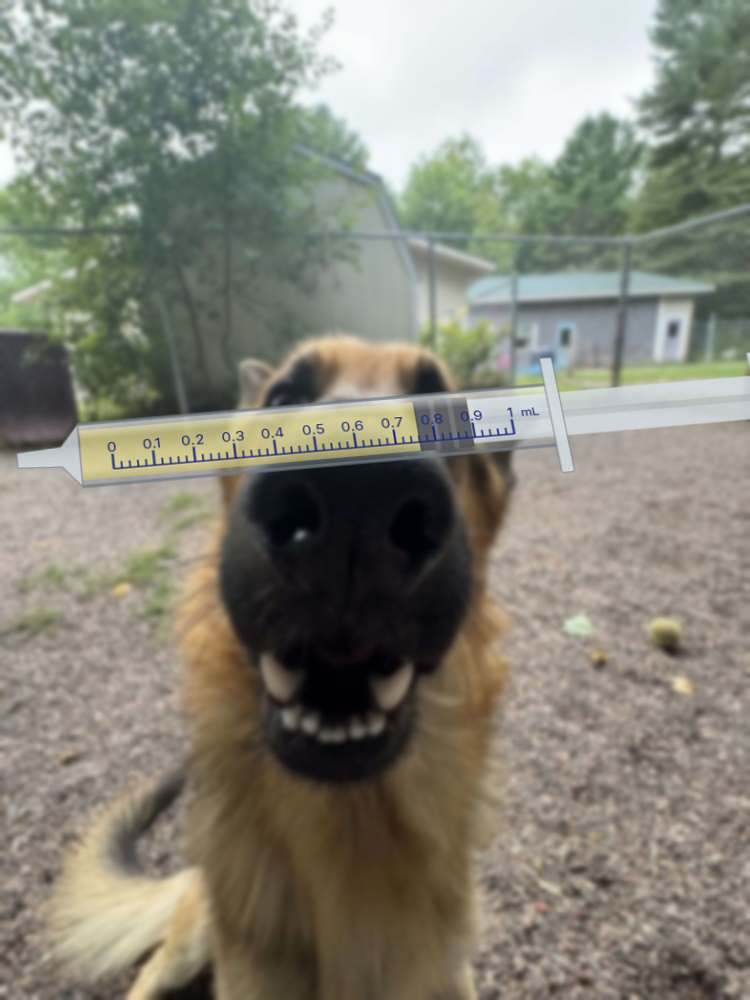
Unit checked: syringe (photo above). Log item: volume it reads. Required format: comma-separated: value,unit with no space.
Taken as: 0.76,mL
